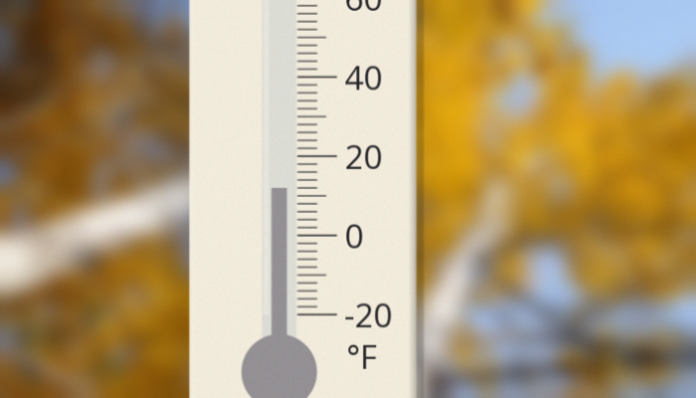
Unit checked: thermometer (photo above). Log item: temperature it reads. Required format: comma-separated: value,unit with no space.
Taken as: 12,°F
